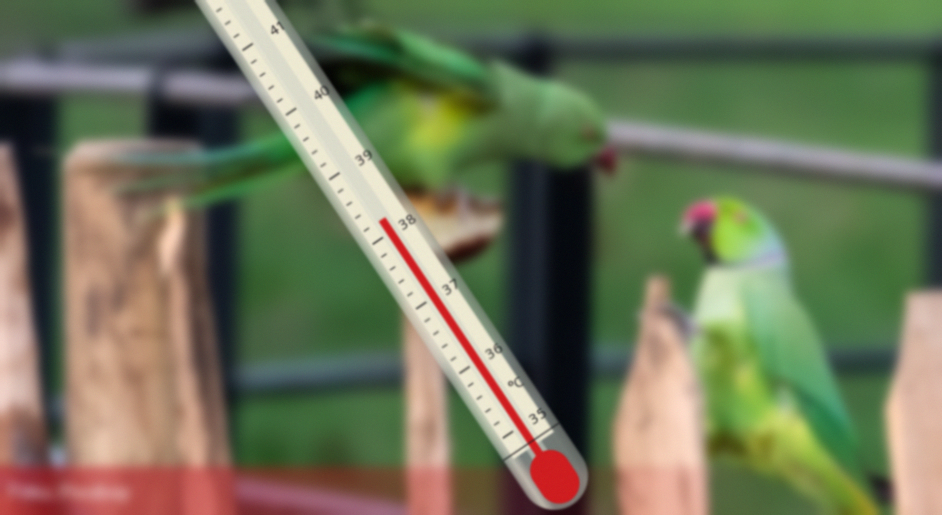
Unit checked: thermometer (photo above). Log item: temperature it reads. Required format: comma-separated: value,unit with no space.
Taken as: 38.2,°C
